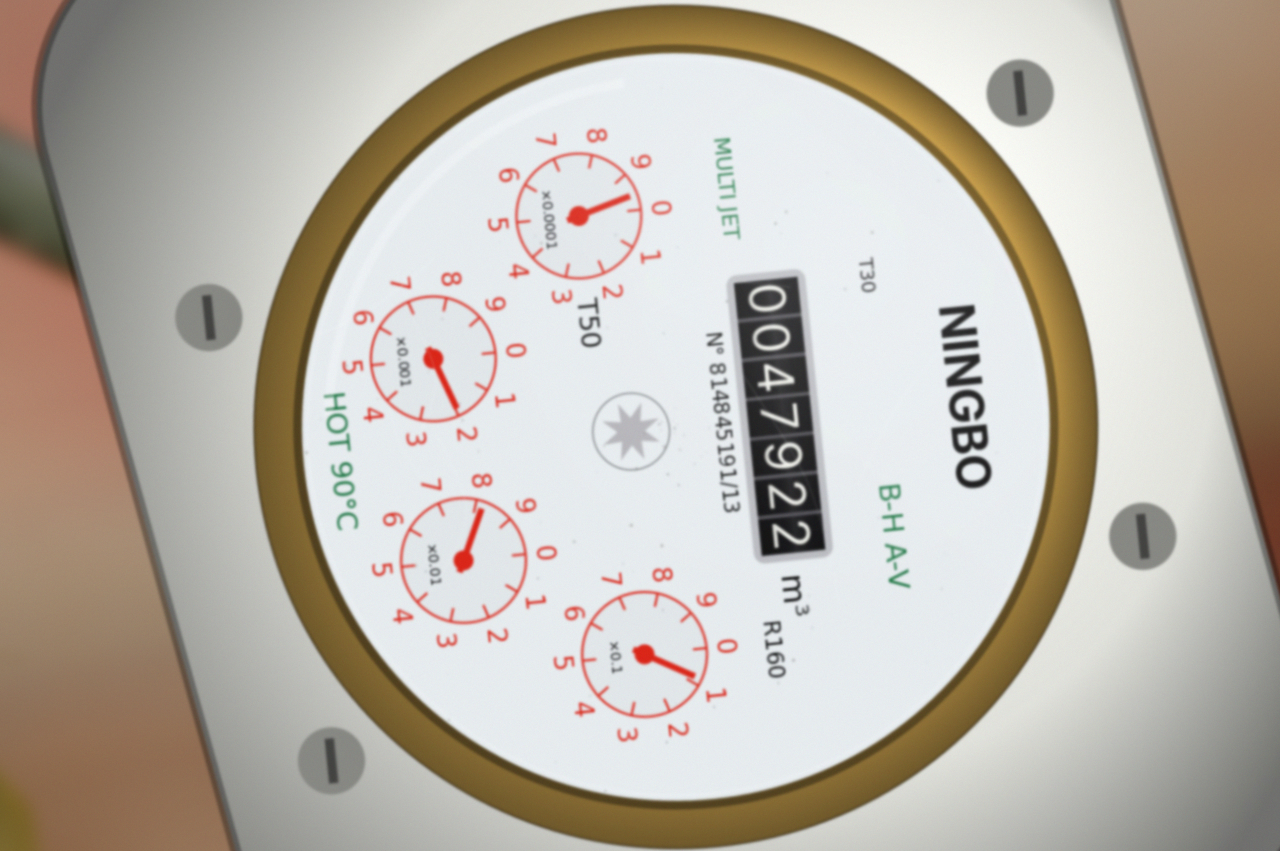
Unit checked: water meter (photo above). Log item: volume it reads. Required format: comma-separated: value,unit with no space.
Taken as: 47922.0819,m³
